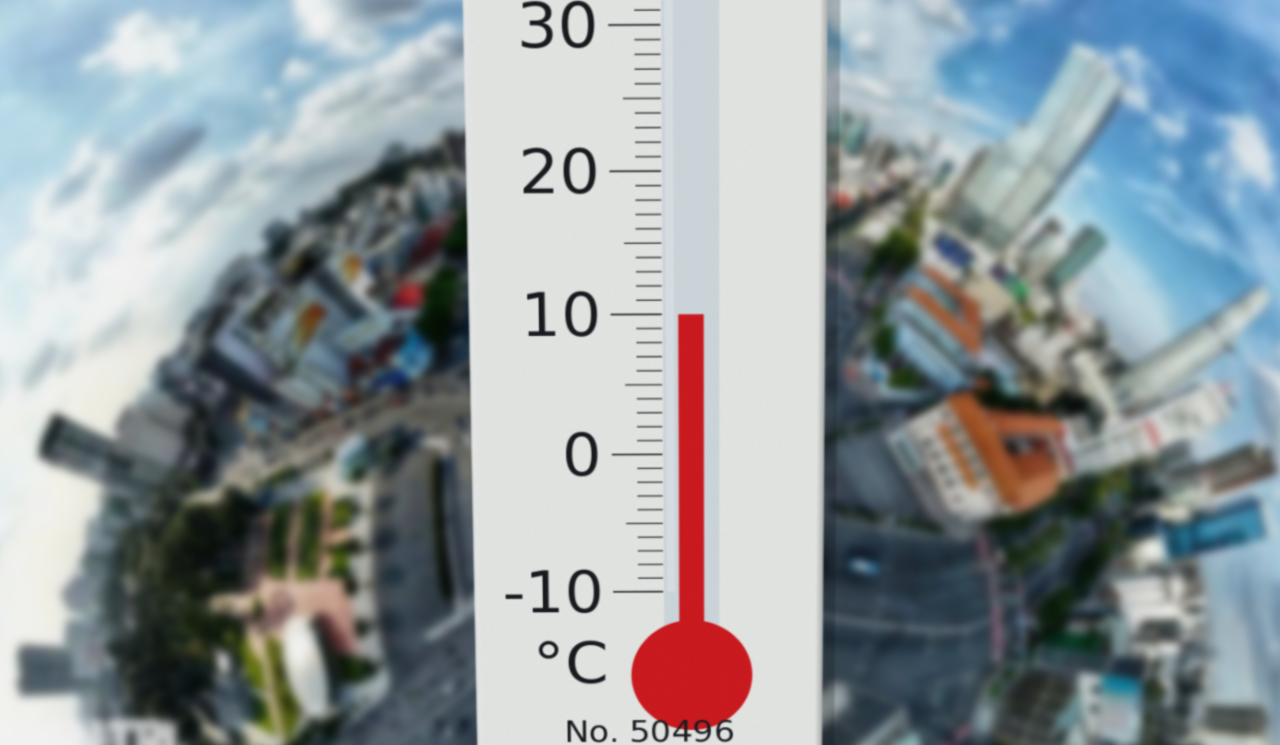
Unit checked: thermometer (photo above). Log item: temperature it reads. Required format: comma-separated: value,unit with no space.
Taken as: 10,°C
